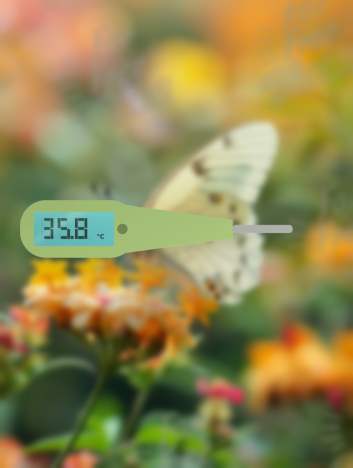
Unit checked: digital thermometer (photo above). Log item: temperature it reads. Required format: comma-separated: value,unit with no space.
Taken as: 35.8,°C
